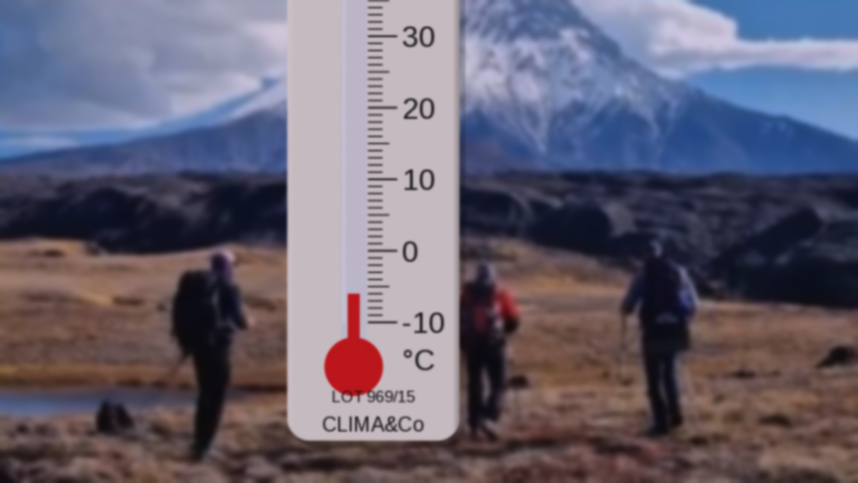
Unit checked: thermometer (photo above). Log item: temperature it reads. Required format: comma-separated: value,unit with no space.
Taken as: -6,°C
